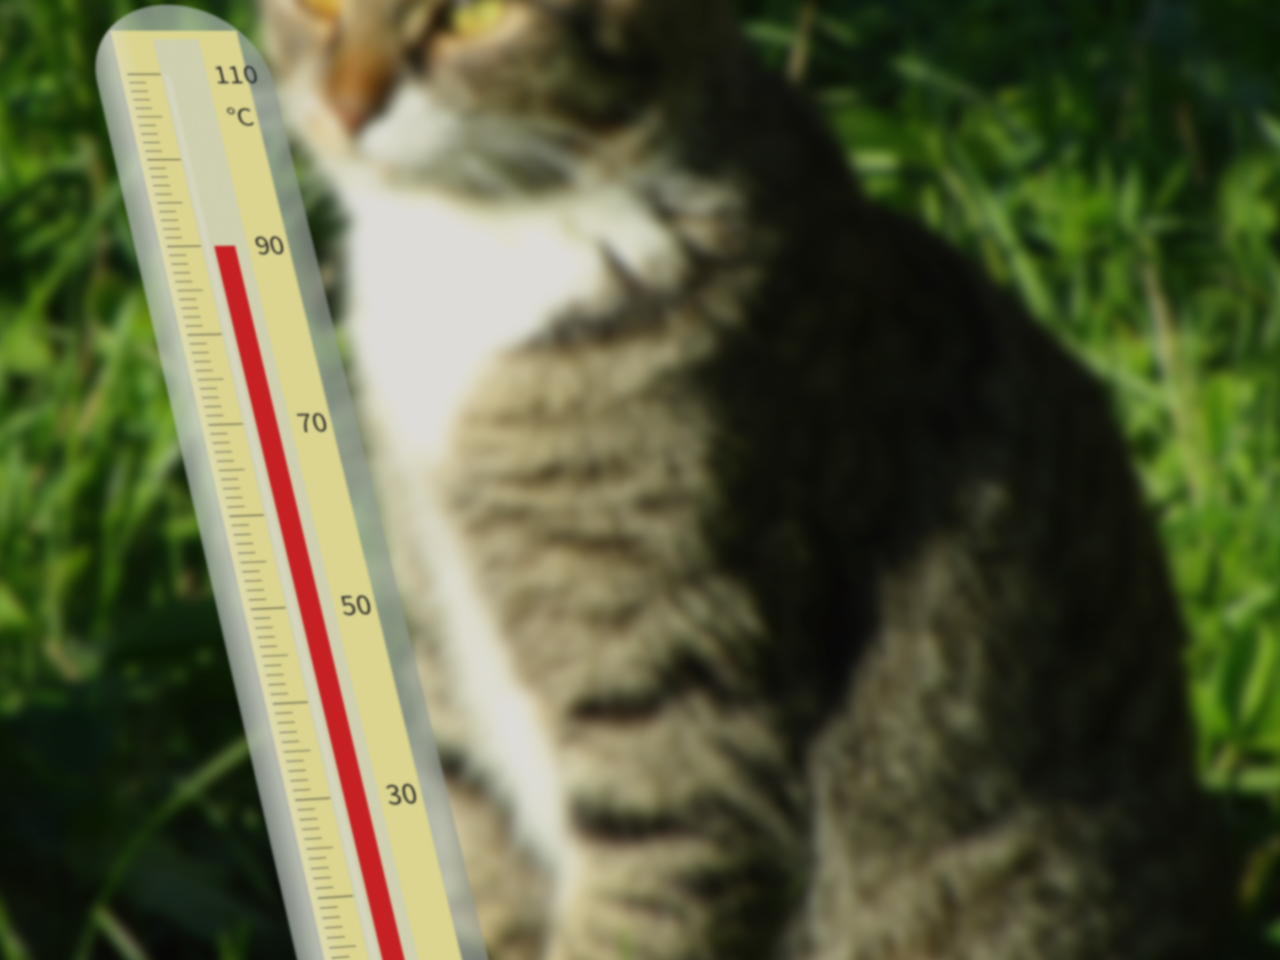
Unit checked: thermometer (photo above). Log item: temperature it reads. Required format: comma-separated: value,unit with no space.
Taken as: 90,°C
